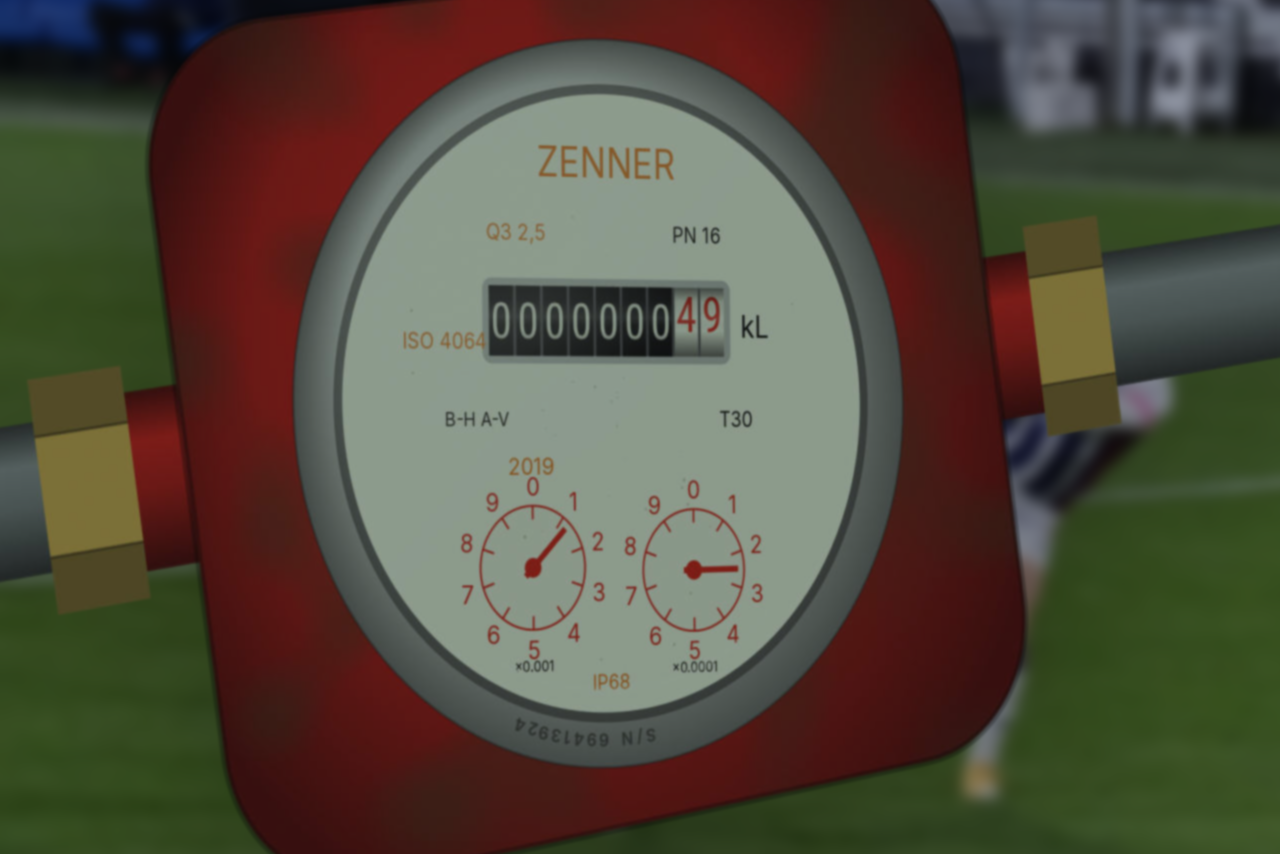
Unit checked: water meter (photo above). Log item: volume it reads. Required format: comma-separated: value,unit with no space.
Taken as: 0.4912,kL
